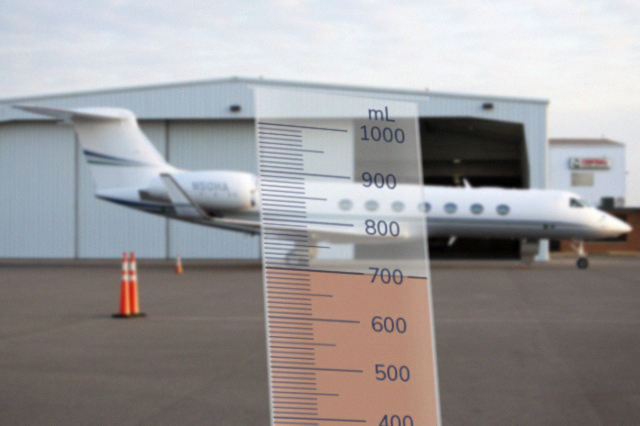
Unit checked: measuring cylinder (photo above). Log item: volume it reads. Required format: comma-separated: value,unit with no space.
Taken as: 700,mL
